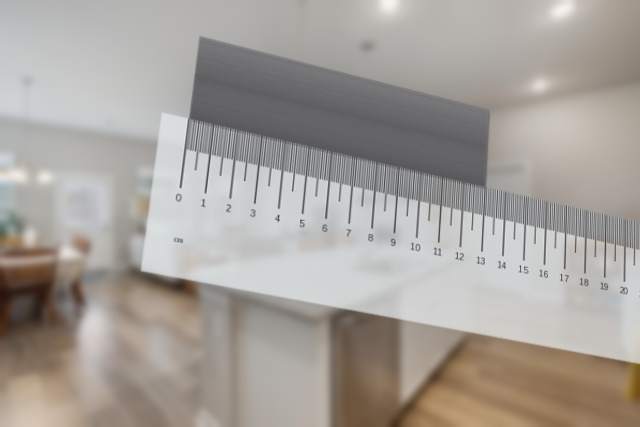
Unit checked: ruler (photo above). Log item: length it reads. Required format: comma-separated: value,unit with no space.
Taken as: 13,cm
